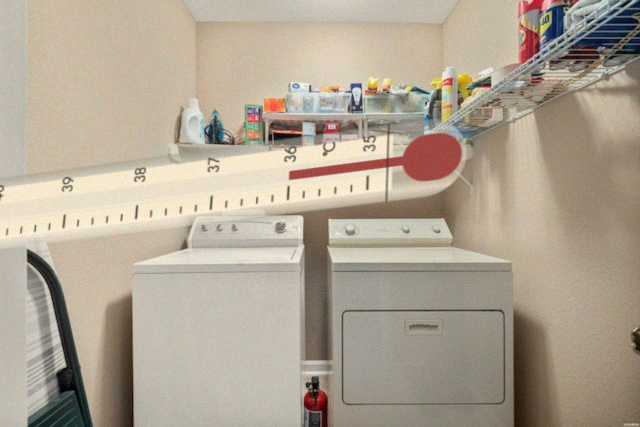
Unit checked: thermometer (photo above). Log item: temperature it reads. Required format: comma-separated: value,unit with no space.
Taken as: 36,°C
